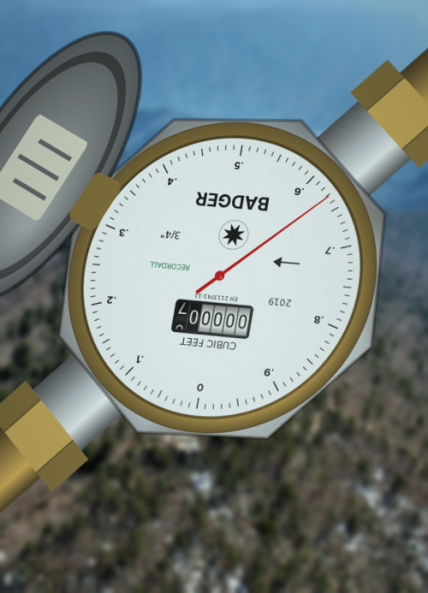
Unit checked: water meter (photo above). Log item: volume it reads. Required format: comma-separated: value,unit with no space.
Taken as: 6.63,ft³
